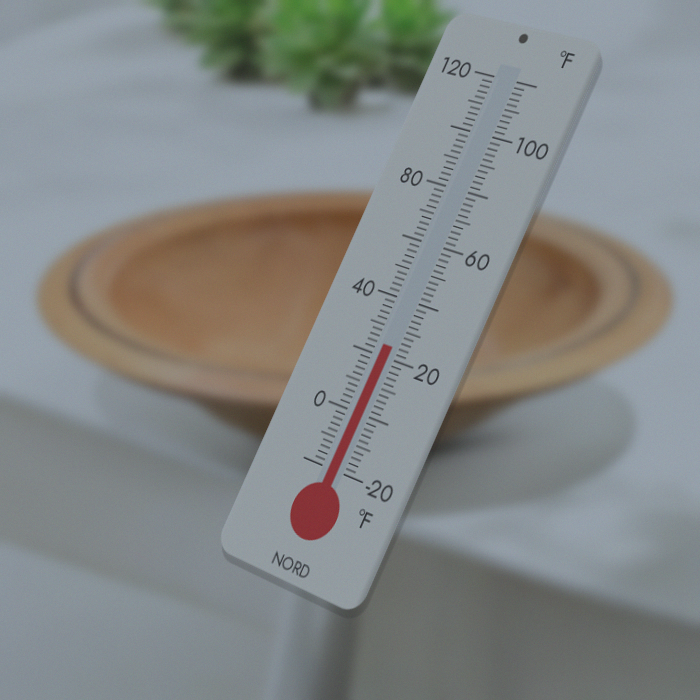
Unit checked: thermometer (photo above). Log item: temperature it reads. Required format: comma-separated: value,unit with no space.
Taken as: 24,°F
